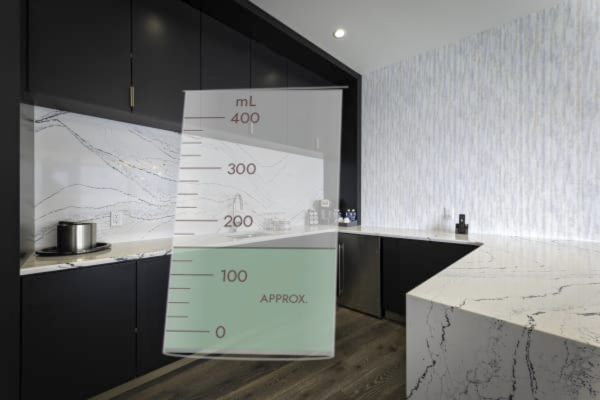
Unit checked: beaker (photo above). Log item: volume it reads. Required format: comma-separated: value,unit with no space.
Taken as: 150,mL
